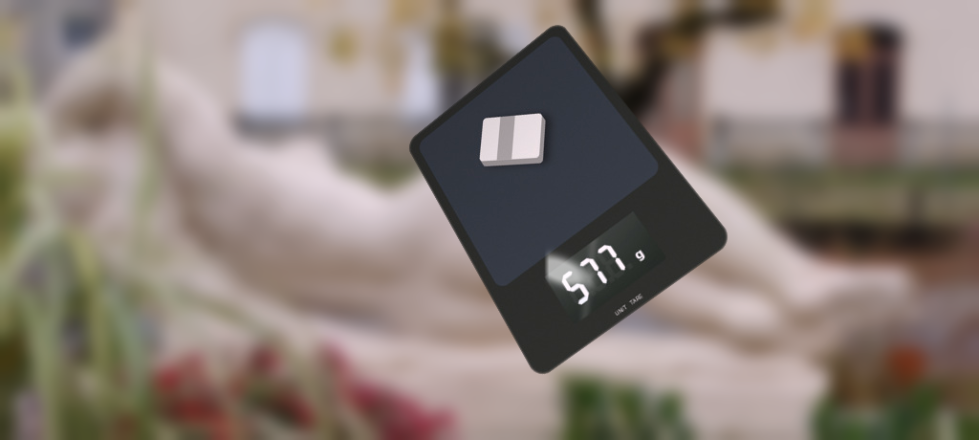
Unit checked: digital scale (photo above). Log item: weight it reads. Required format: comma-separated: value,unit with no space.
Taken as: 577,g
